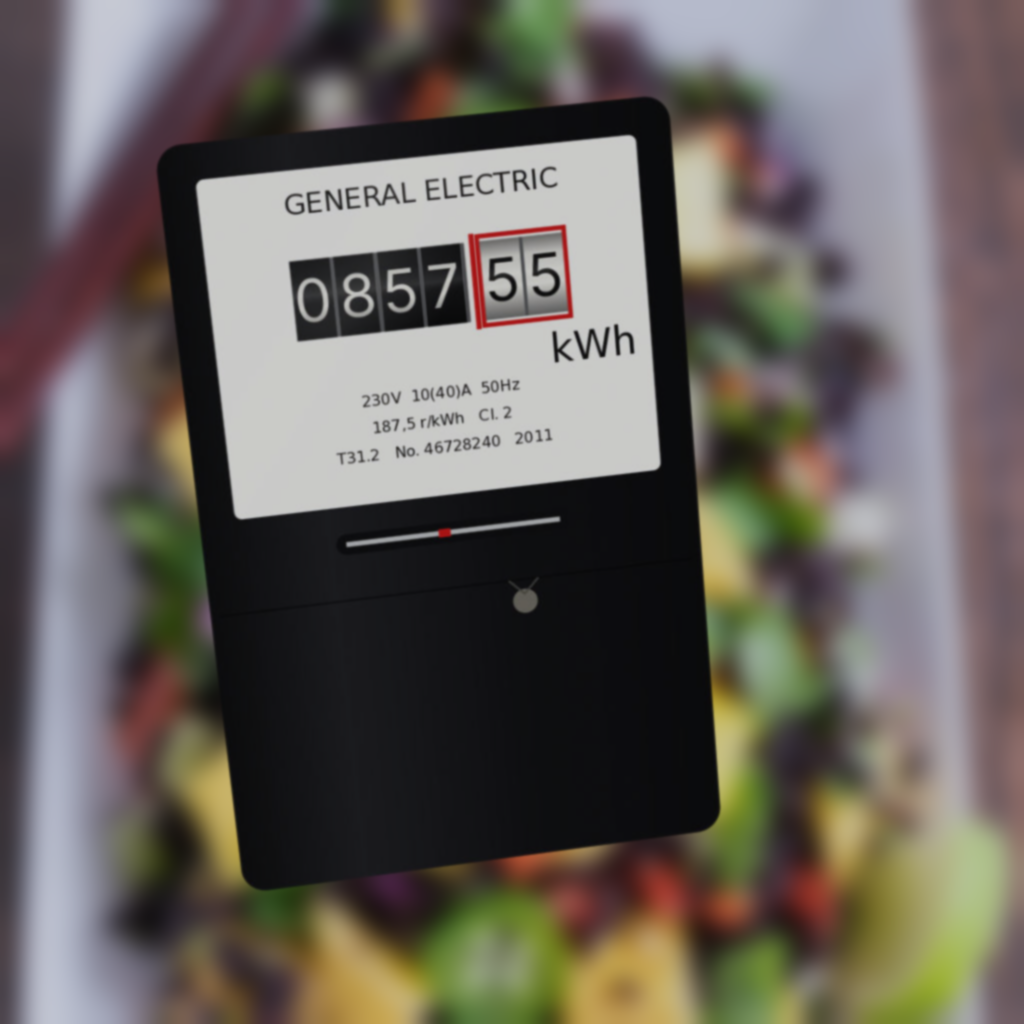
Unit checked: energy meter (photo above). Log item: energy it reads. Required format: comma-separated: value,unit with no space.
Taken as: 857.55,kWh
